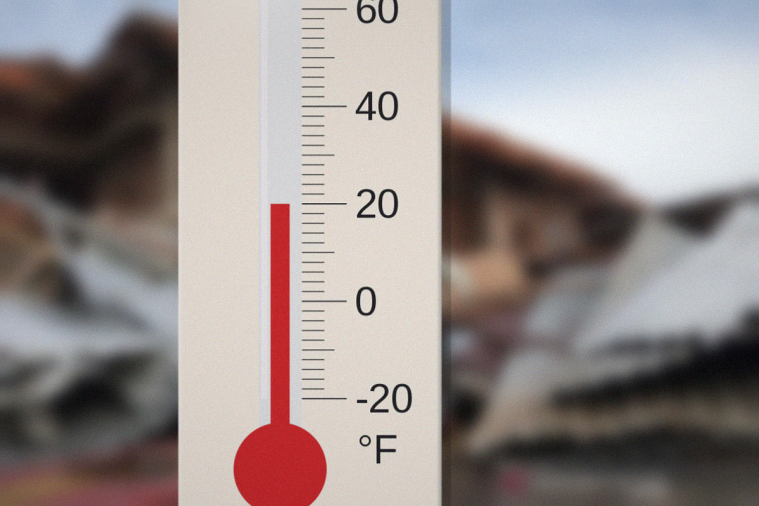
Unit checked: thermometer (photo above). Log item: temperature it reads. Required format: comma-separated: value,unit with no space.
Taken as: 20,°F
